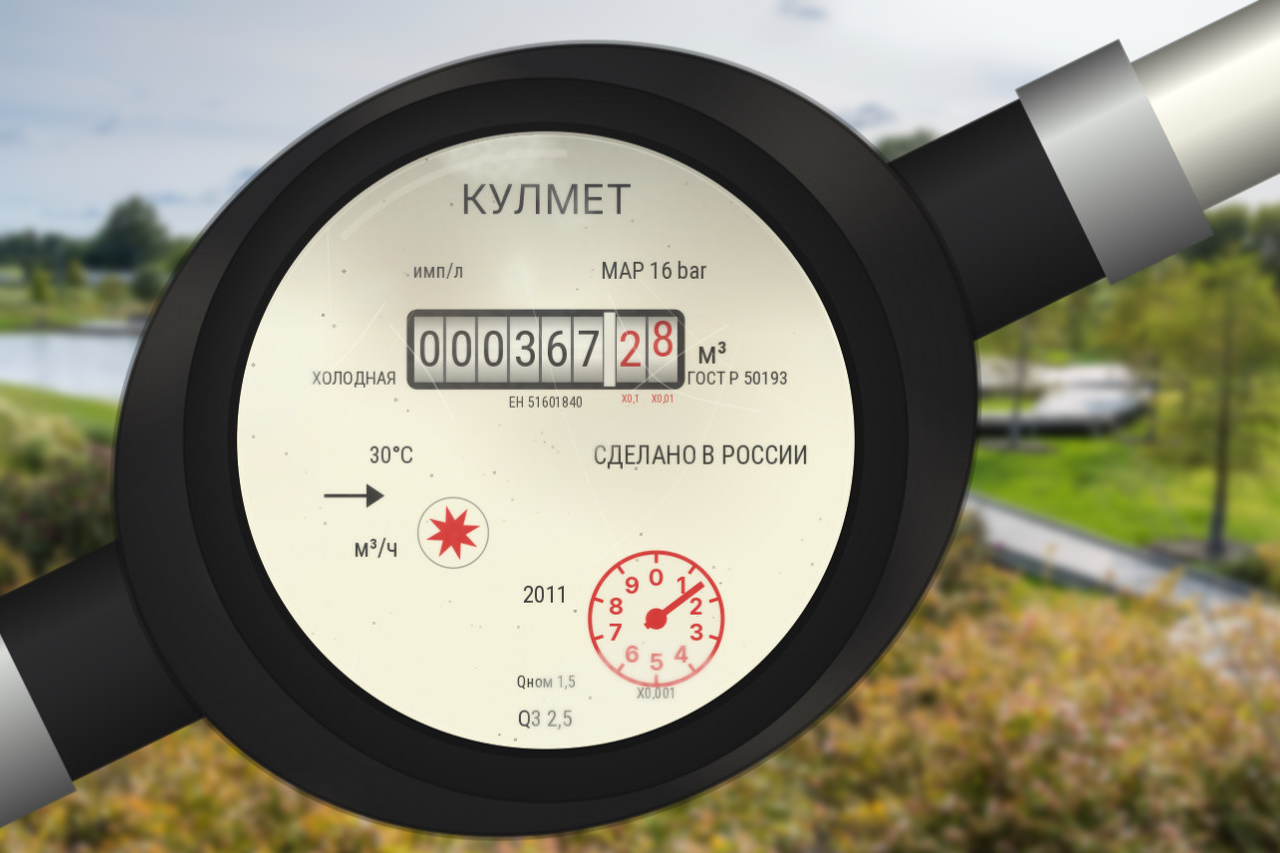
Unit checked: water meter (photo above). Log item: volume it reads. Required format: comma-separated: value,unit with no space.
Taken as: 367.281,m³
